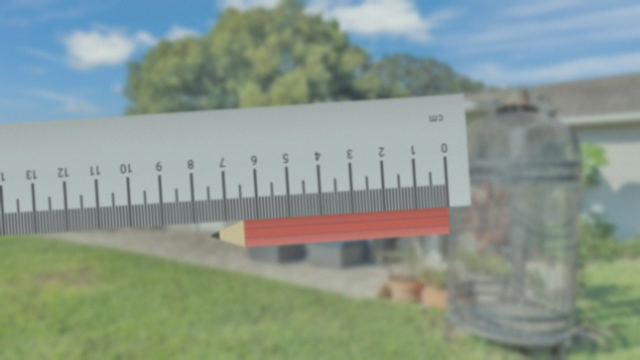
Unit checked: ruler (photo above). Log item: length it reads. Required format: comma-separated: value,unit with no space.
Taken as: 7.5,cm
